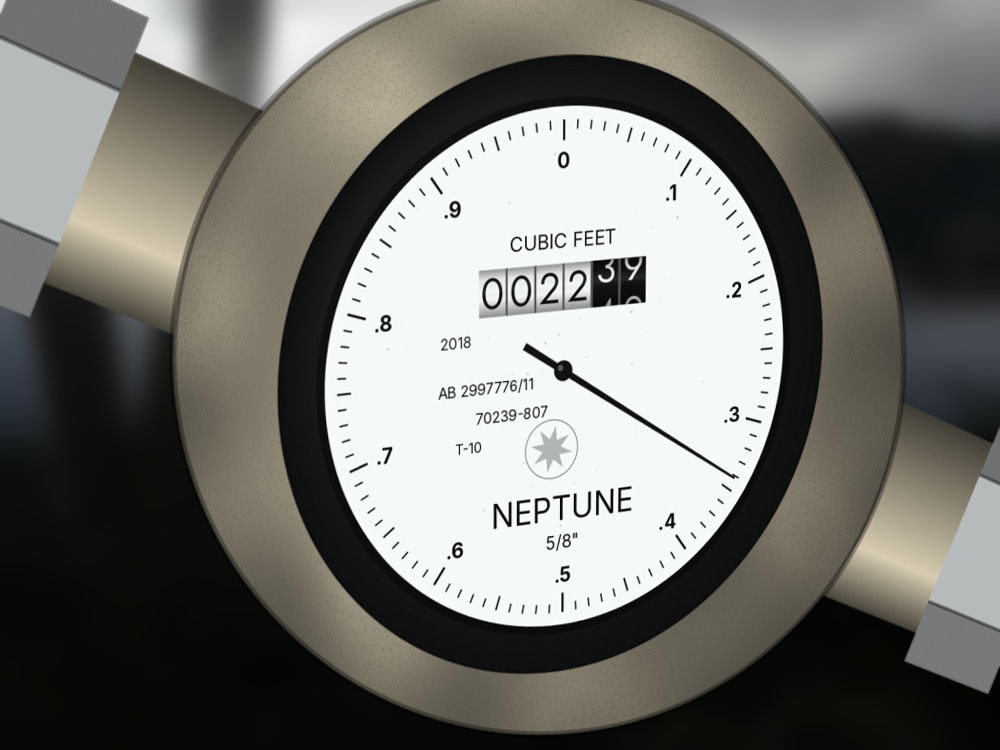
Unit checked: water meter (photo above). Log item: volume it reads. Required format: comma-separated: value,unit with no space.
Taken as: 2239.34,ft³
